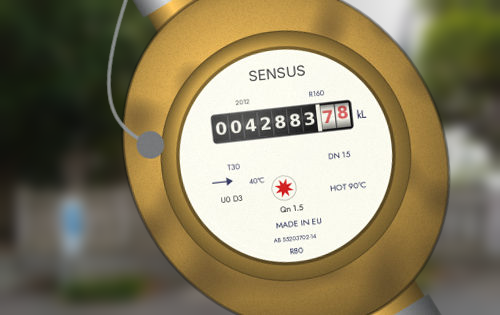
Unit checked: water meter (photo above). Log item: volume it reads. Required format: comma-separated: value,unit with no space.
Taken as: 42883.78,kL
